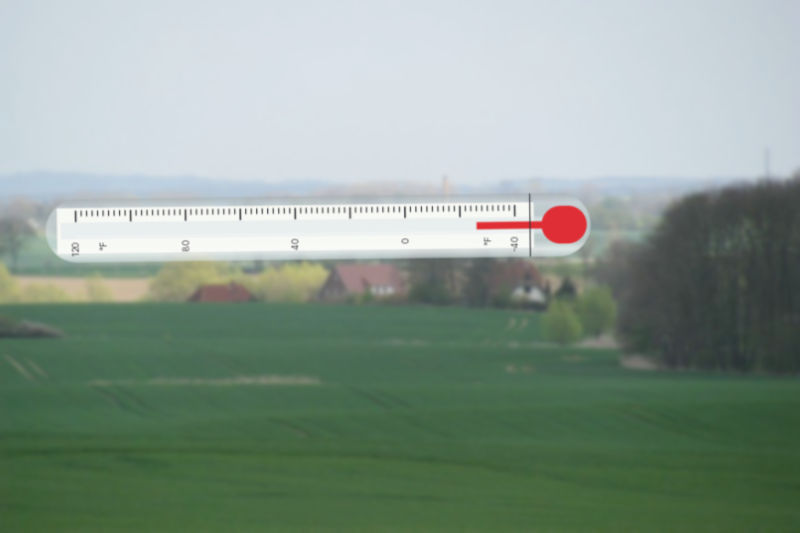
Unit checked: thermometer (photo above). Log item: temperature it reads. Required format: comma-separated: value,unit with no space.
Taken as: -26,°F
